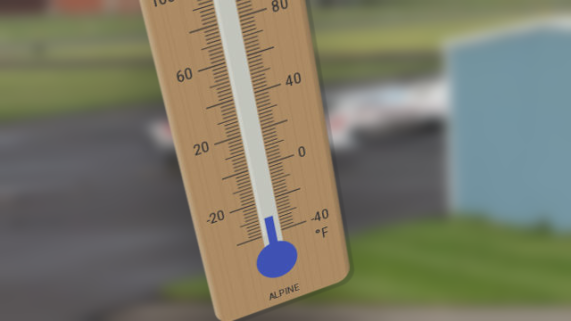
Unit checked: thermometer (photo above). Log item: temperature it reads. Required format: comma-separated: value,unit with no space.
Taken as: -30,°F
